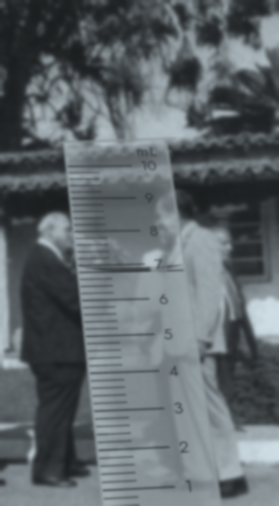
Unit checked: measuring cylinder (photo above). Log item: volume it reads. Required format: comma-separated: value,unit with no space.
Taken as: 6.8,mL
